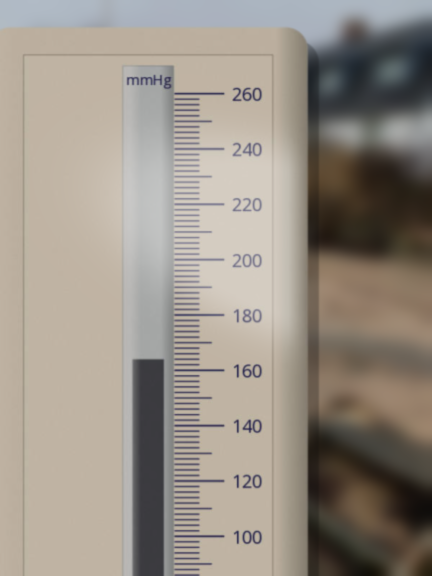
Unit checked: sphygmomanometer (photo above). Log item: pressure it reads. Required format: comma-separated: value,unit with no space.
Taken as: 164,mmHg
